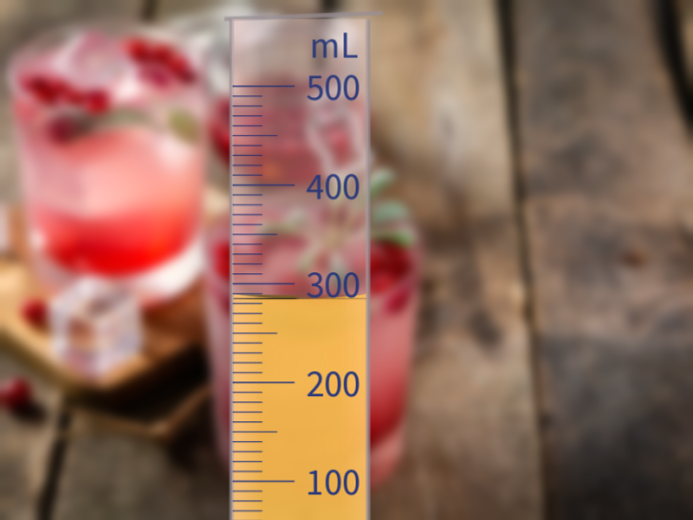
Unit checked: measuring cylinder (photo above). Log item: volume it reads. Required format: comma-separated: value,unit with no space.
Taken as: 285,mL
